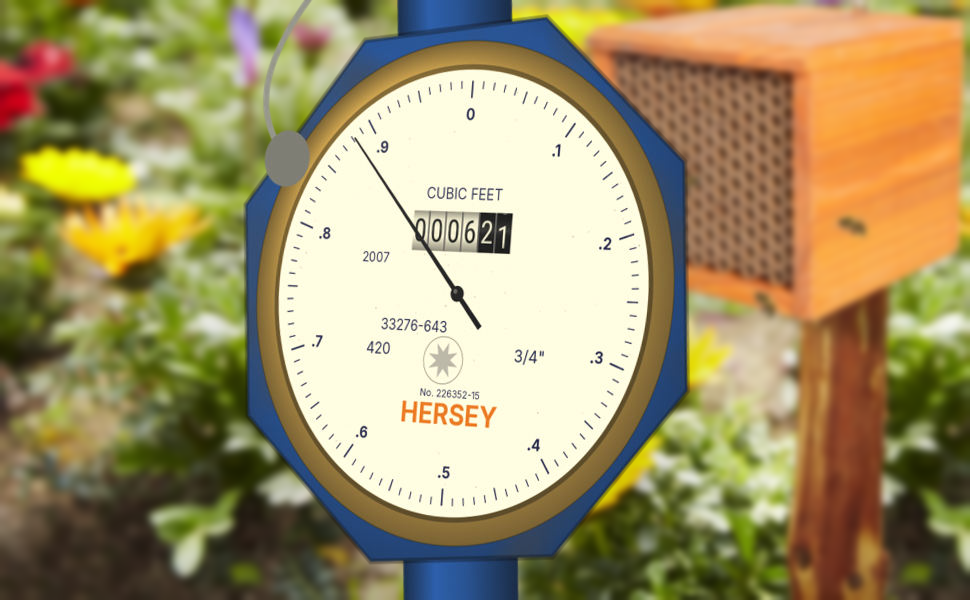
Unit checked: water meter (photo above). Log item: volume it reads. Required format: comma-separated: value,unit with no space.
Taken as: 620.88,ft³
